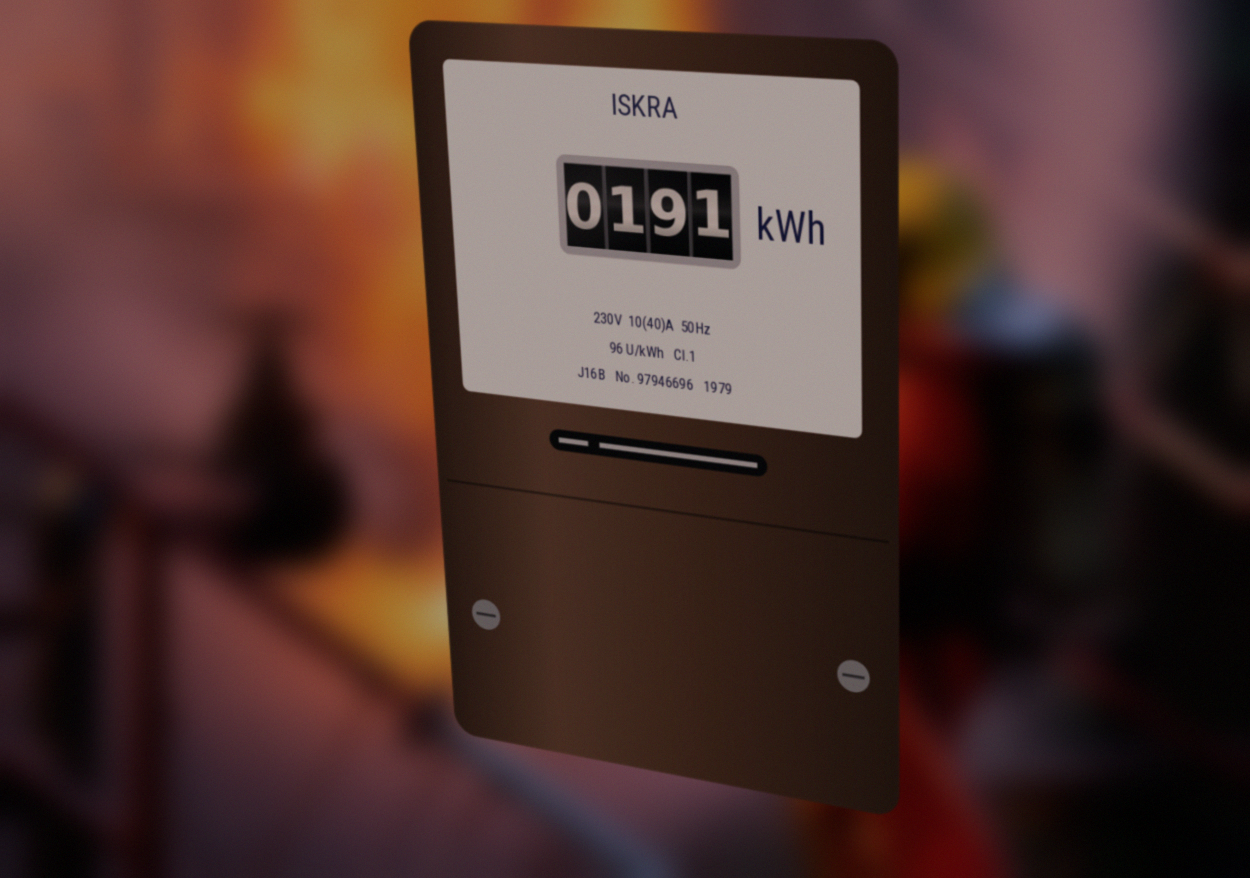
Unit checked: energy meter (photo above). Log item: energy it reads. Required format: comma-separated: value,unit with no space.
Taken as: 191,kWh
